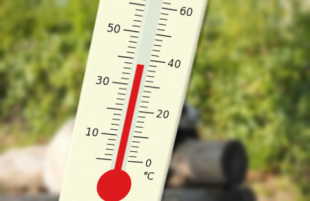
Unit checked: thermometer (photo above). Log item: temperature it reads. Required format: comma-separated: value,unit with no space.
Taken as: 38,°C
